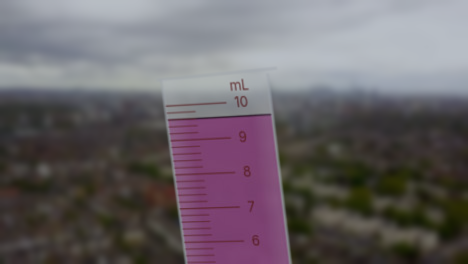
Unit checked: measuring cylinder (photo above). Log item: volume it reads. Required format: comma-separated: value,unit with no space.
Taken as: 9.6,mL
